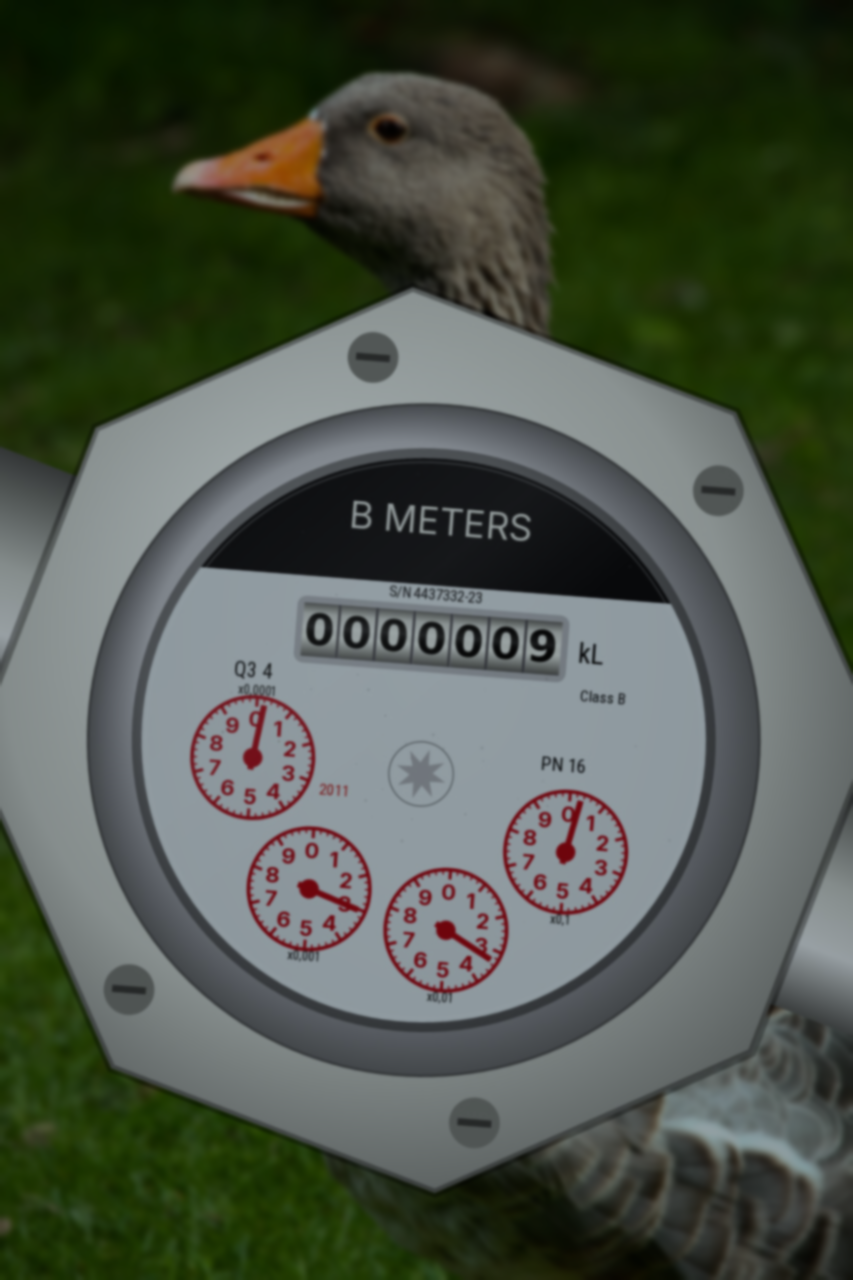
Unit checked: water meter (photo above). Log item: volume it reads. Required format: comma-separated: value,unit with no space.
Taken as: 9.0330,kL
